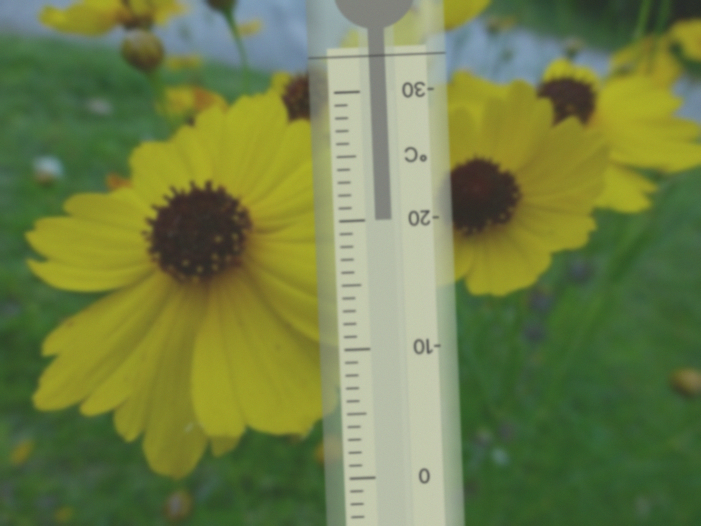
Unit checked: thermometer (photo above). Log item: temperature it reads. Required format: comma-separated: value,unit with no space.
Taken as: -20,°C
